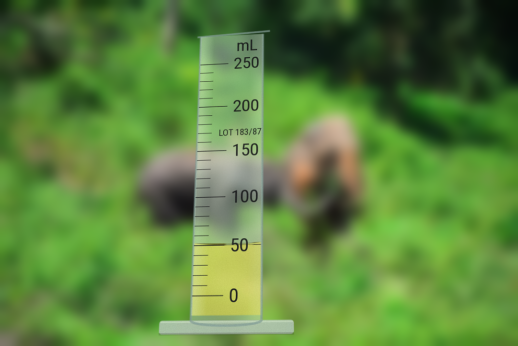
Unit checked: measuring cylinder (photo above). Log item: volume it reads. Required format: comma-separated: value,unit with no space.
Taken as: 50,mL
